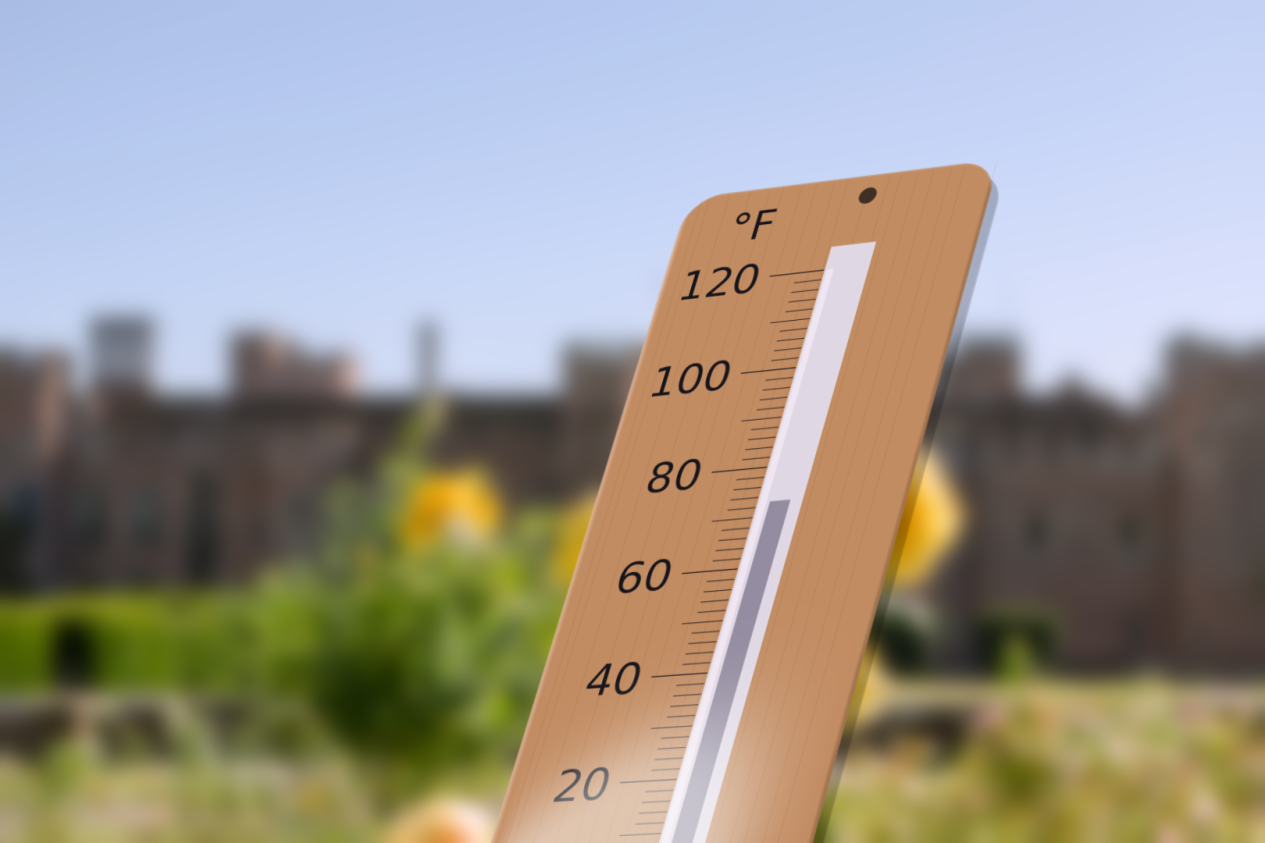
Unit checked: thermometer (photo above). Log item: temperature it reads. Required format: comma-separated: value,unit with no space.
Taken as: 73,°F
